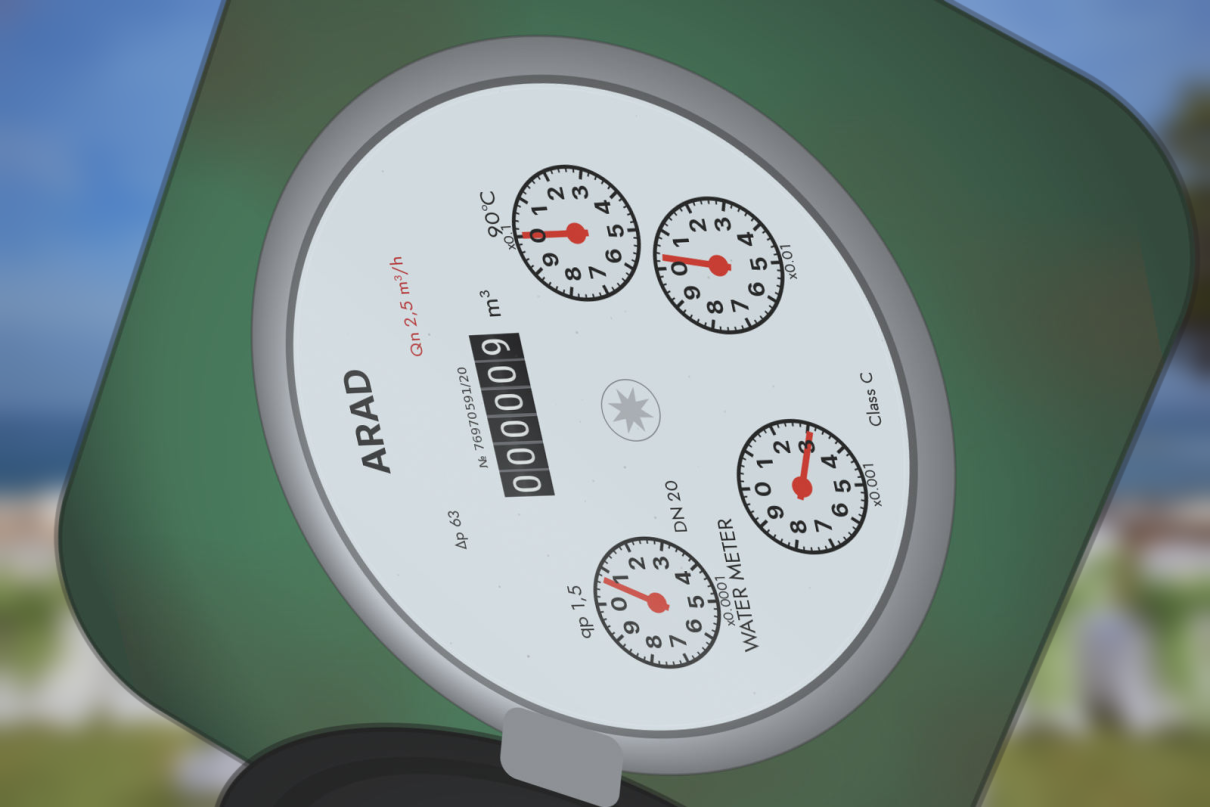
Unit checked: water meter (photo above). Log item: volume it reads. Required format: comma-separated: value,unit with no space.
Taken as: 9.0030,m³
